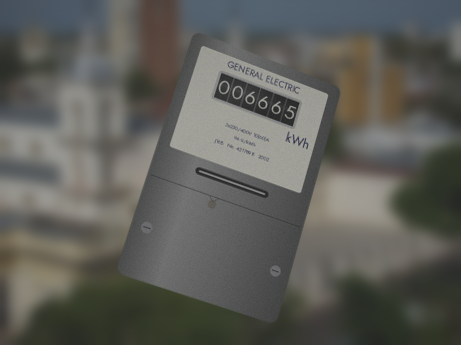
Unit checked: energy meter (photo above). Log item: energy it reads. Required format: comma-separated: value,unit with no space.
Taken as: 6665,kWh
